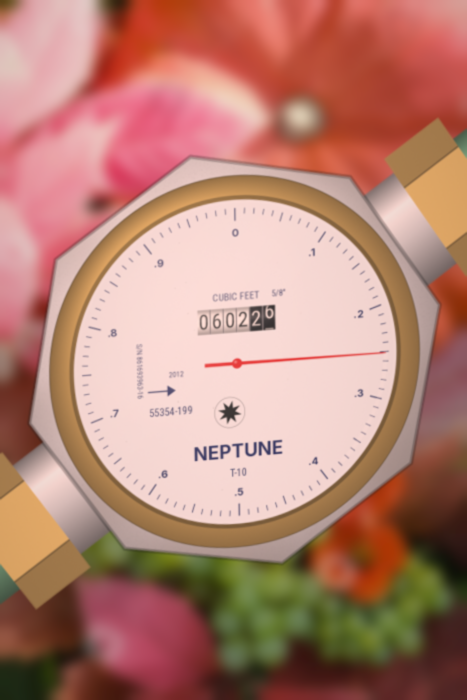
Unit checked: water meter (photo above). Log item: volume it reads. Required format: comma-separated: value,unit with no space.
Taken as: 60226.25,ft³
